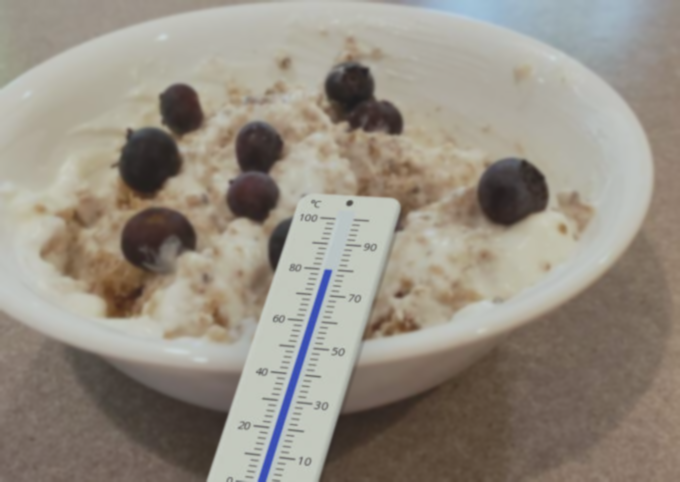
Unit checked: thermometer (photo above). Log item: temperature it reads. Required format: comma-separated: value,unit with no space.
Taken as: 80,°C
